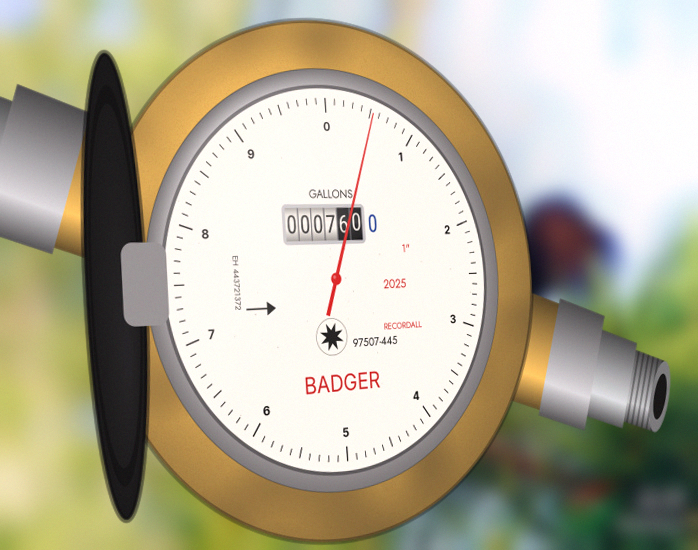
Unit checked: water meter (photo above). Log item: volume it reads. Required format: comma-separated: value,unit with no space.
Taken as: 7600.5,gal
